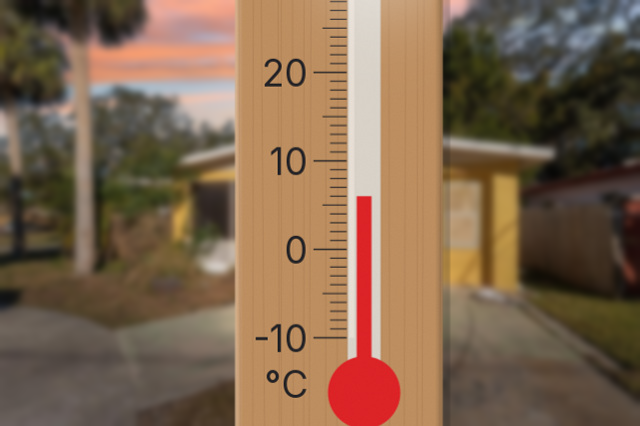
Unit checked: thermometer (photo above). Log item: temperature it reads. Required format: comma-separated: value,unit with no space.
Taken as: 6,°C
